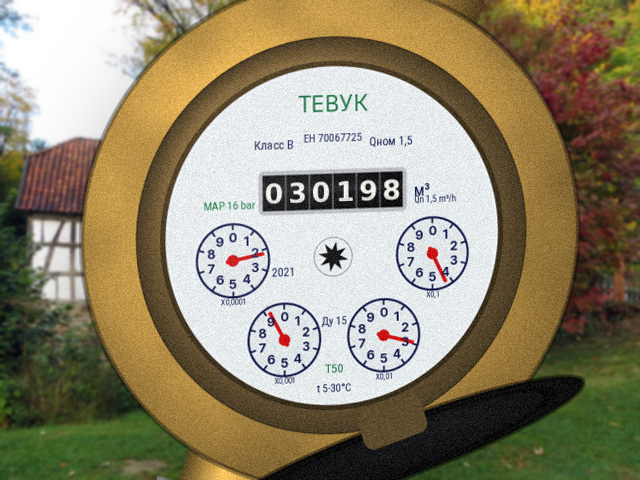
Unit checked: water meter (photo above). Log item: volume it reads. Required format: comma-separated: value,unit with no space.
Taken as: 30198.4292,m³
